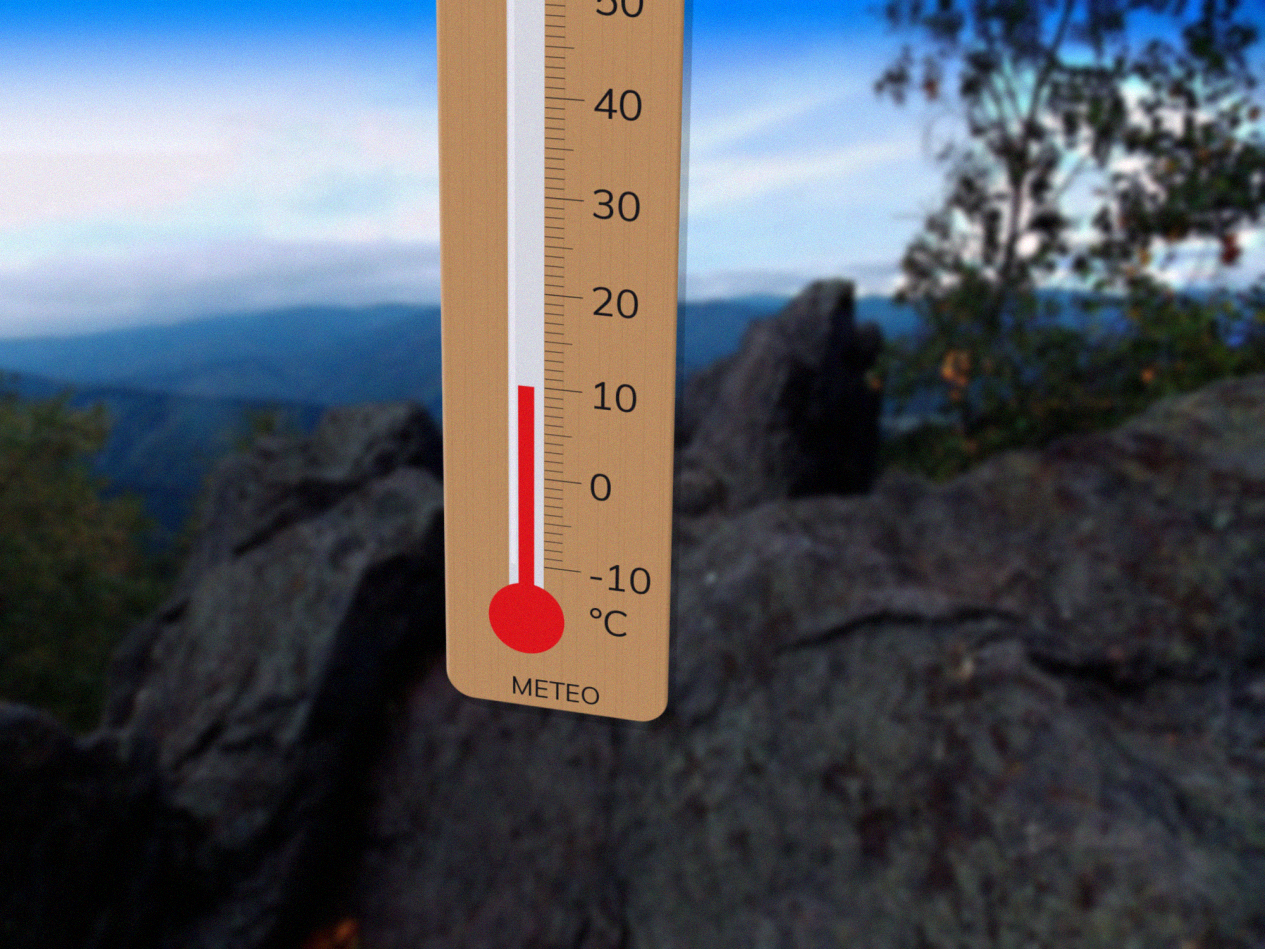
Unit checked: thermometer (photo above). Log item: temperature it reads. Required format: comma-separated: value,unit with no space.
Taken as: 10,°C
